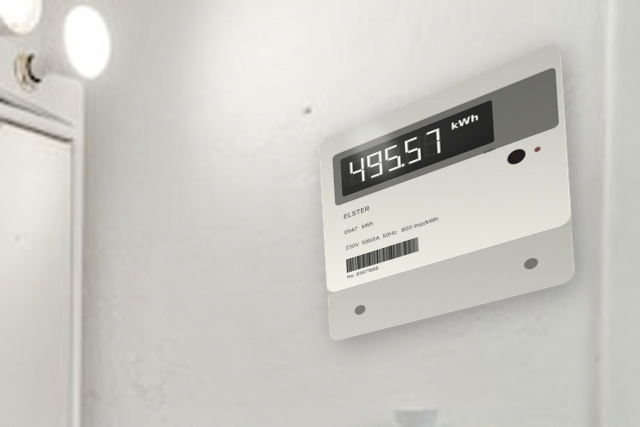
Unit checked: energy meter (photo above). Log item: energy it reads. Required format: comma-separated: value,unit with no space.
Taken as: 495.57,kWh
